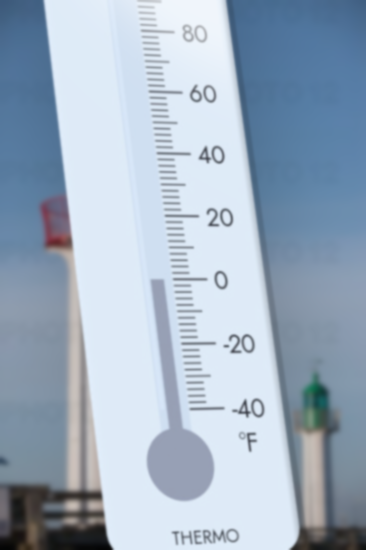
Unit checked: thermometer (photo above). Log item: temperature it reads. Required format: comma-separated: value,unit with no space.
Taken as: 0,°F
